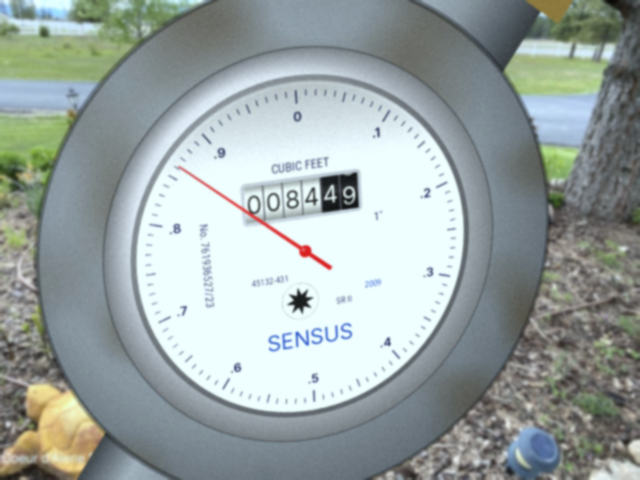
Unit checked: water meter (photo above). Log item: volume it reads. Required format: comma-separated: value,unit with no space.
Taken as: 8448.86,ft³
